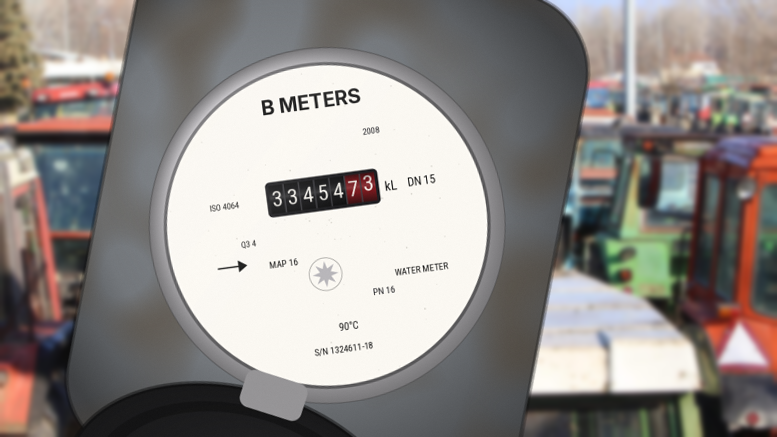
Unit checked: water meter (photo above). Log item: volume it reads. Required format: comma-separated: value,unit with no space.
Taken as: 33454.73,kL
